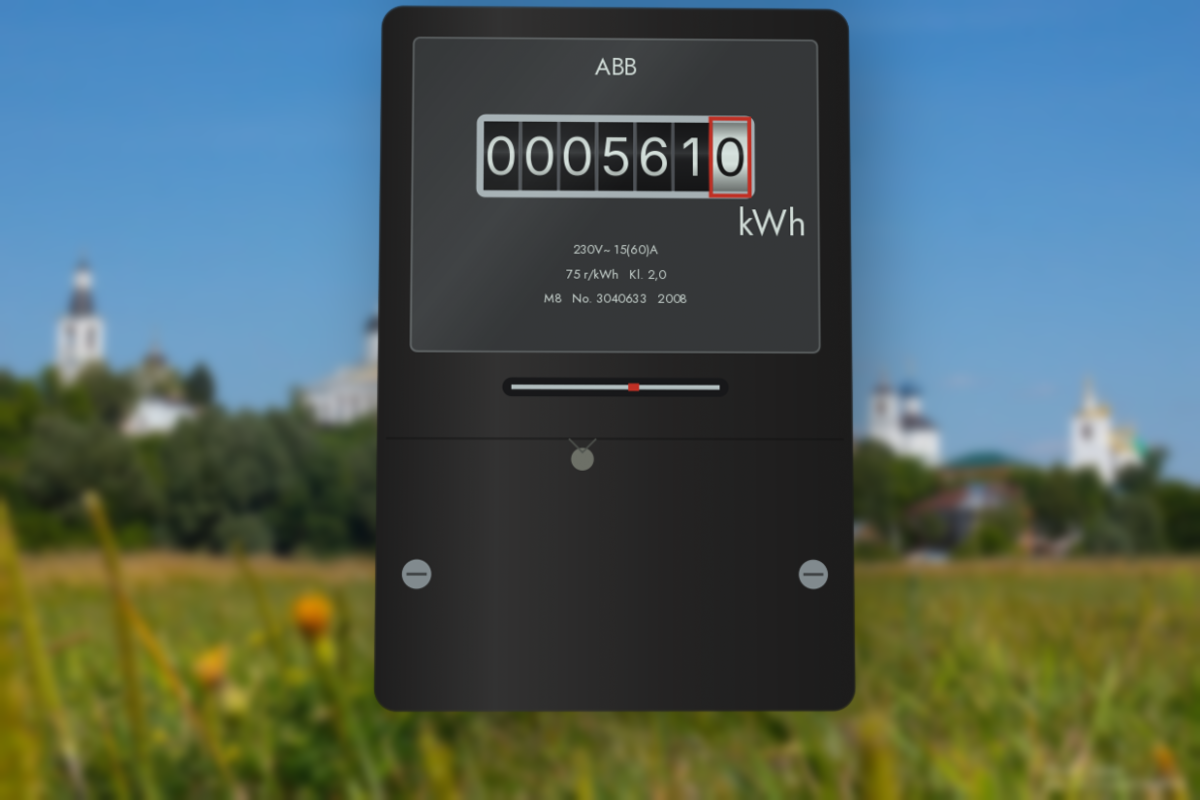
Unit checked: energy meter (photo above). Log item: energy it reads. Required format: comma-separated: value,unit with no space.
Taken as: 561.0,kWh
